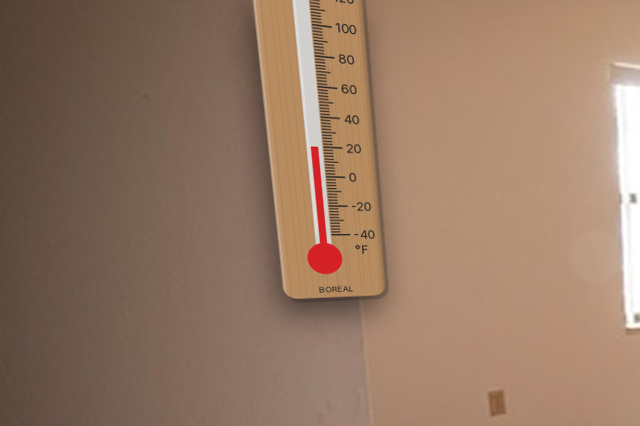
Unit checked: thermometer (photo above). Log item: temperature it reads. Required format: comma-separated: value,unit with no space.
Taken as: 20,°F
